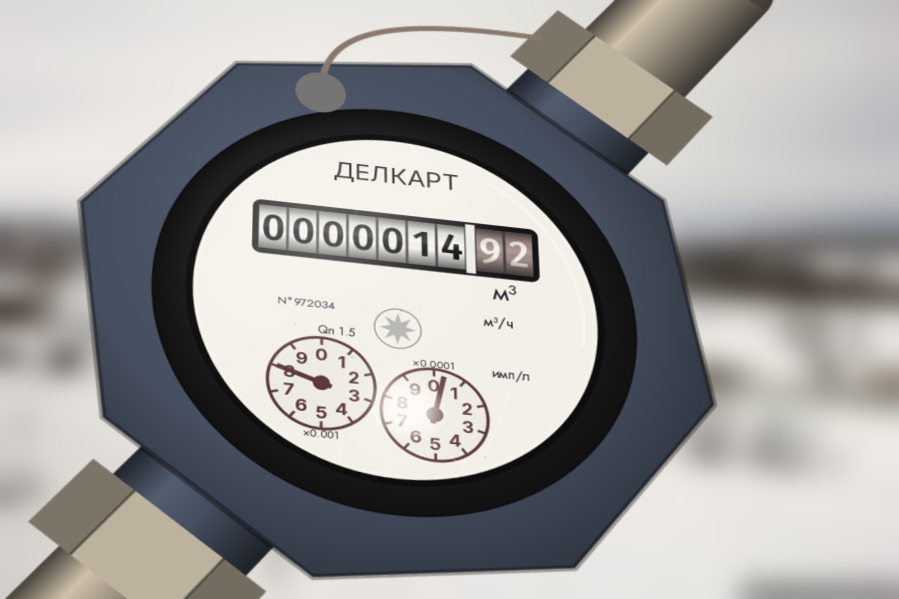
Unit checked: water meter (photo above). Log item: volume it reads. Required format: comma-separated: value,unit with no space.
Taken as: 14.9280,m³
